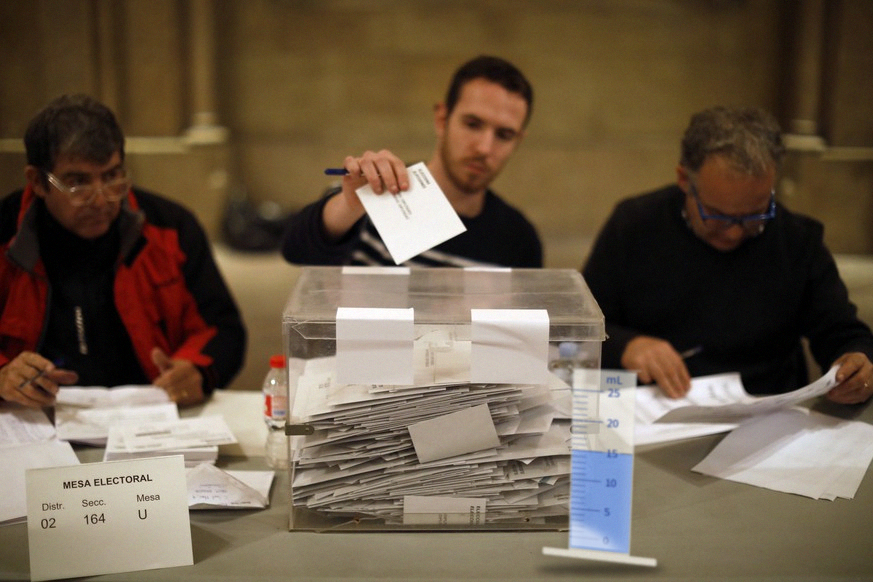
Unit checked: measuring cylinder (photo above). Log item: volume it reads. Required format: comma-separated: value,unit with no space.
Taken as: 15,mL
